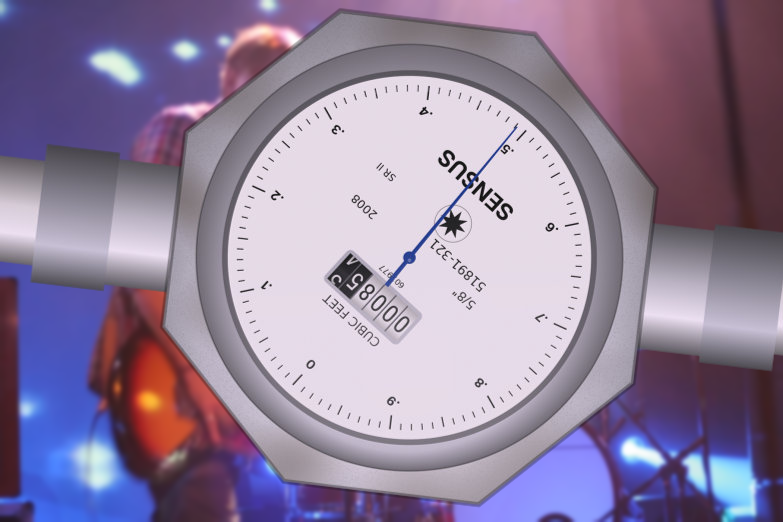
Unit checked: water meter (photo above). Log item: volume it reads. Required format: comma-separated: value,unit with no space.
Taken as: 853.49,ft³
